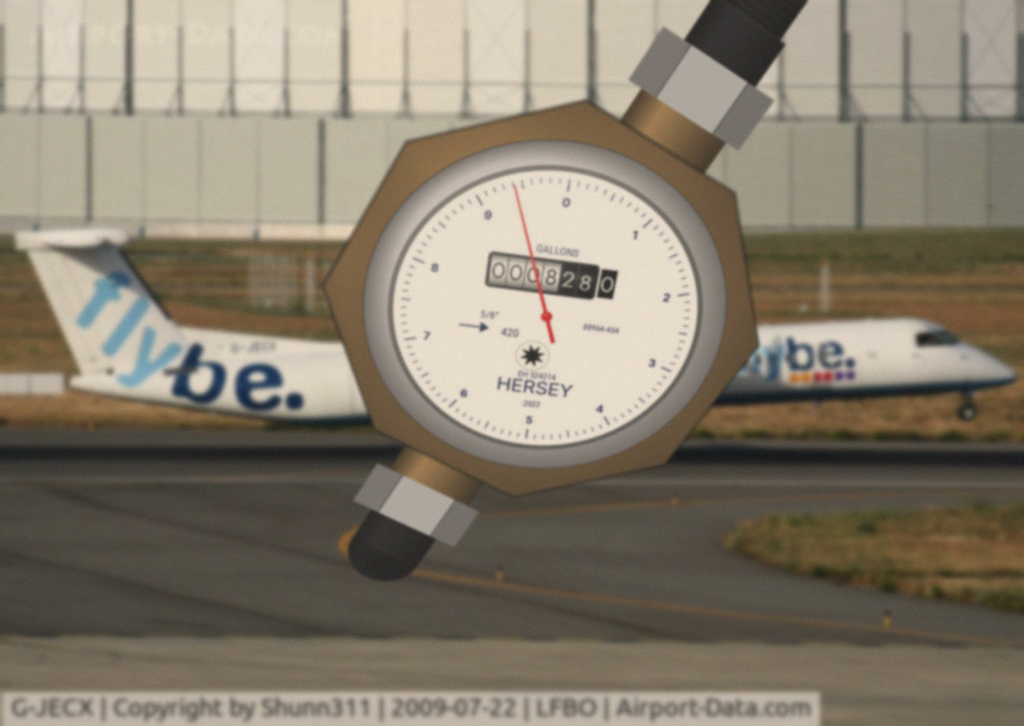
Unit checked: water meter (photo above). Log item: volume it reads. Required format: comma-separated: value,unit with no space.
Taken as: 8279.4,gal
